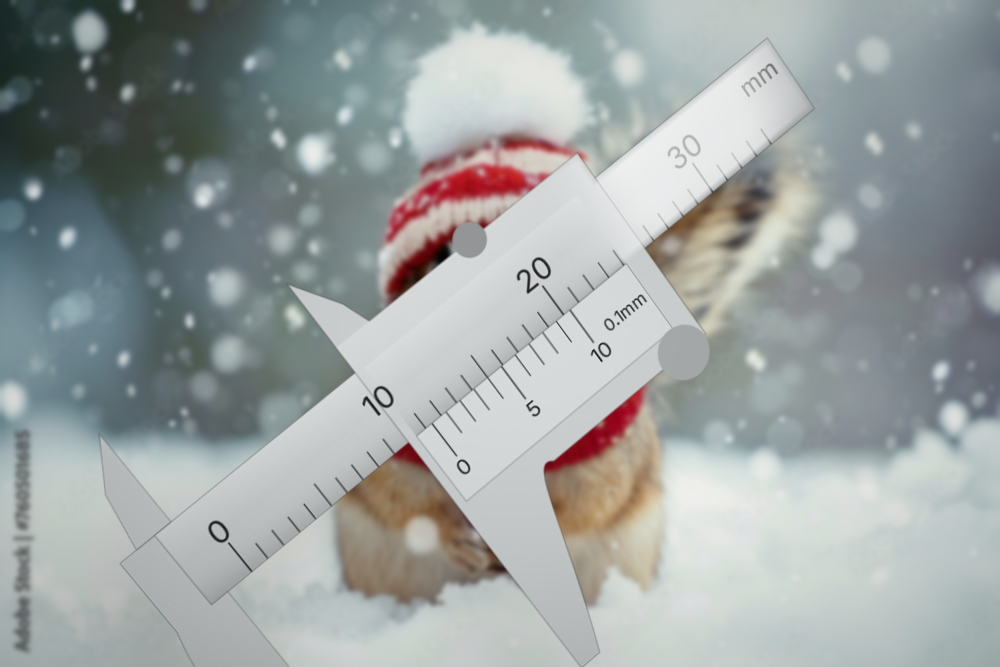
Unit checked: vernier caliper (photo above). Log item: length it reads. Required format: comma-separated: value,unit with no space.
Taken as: 11.4,mm
